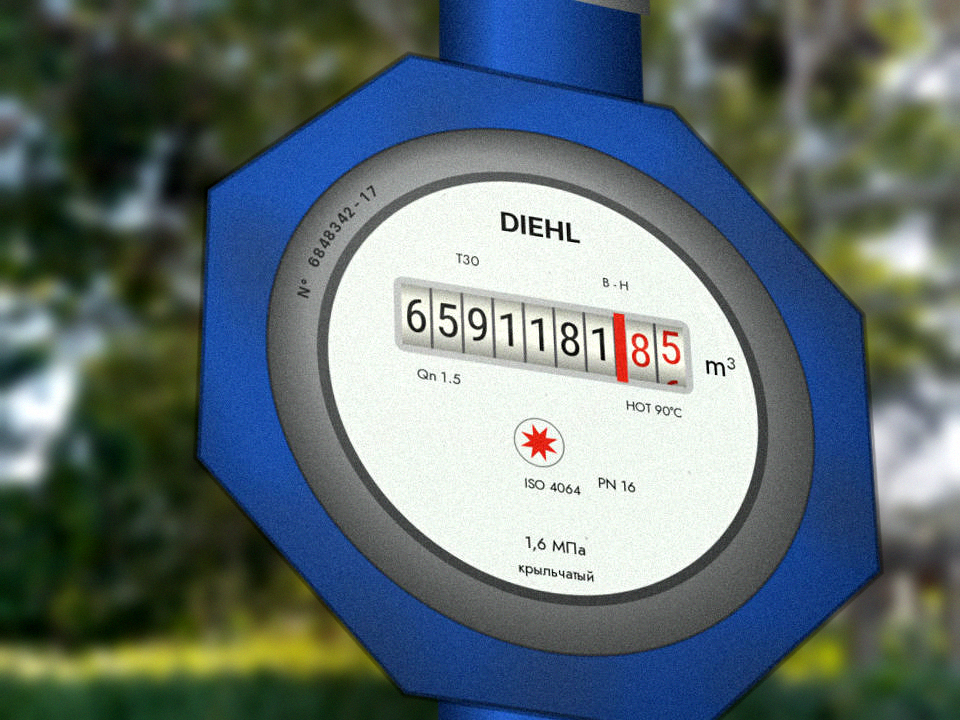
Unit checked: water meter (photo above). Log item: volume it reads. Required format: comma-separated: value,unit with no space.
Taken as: 6591181.85,m³
